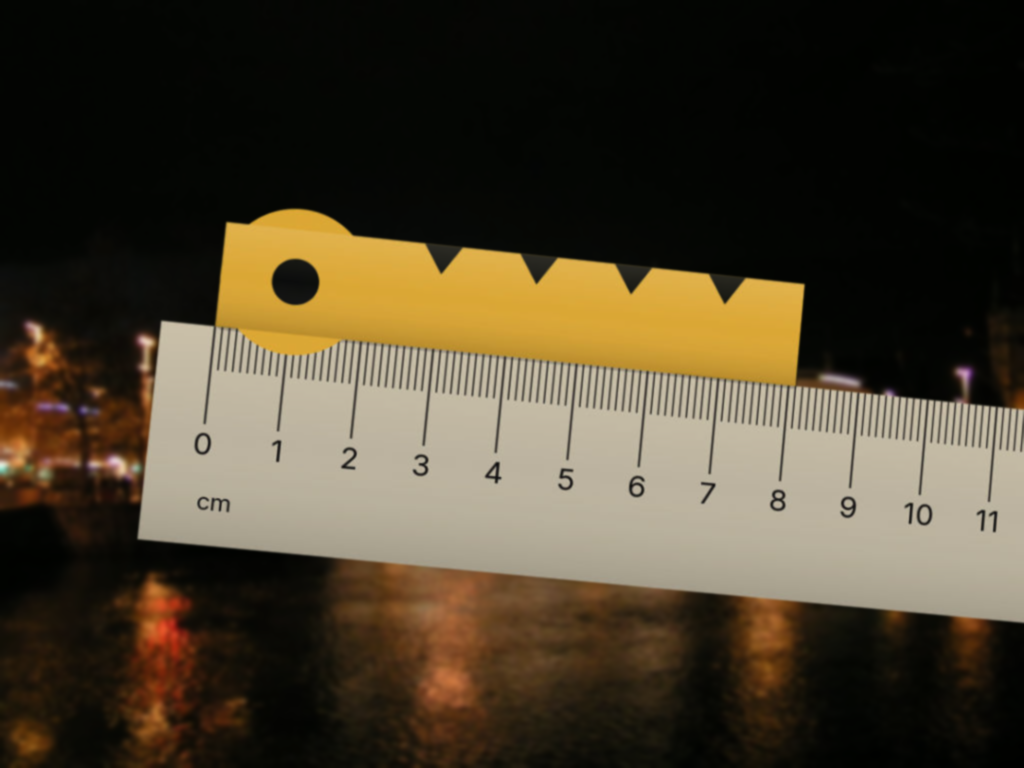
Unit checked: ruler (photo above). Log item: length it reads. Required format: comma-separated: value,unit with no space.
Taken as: 8.1,cm
